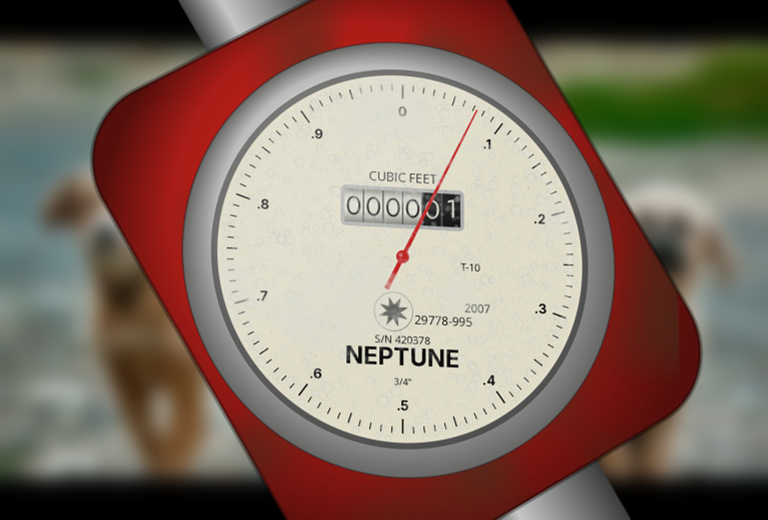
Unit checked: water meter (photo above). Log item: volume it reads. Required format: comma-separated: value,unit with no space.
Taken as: 1.07,ft³
